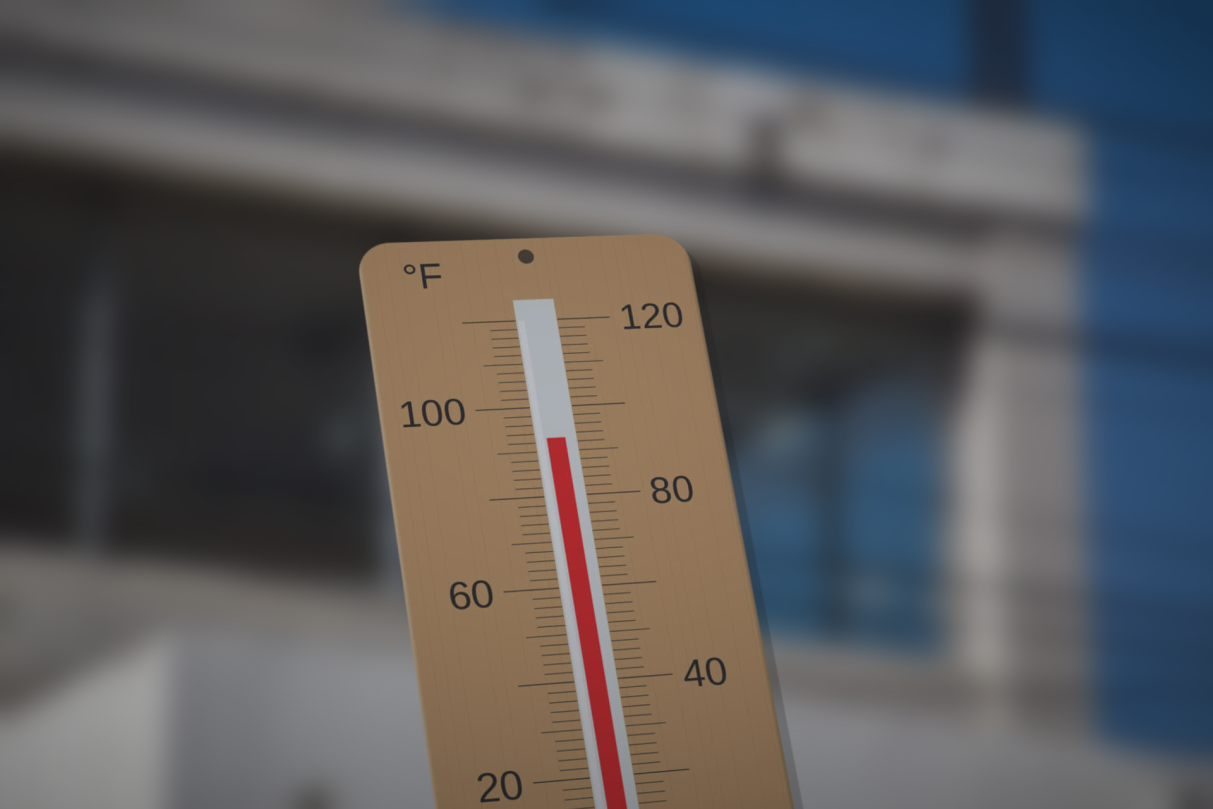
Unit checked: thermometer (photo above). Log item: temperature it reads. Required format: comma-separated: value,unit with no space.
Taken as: 93,°F
